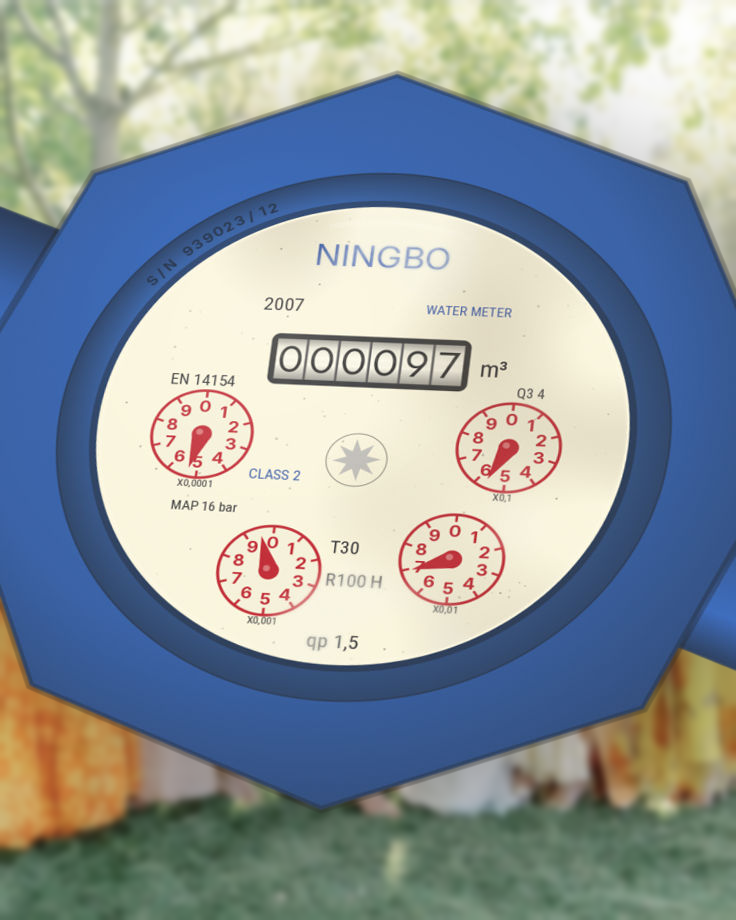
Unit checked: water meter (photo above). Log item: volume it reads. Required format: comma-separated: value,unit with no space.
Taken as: 97.5695,m³
